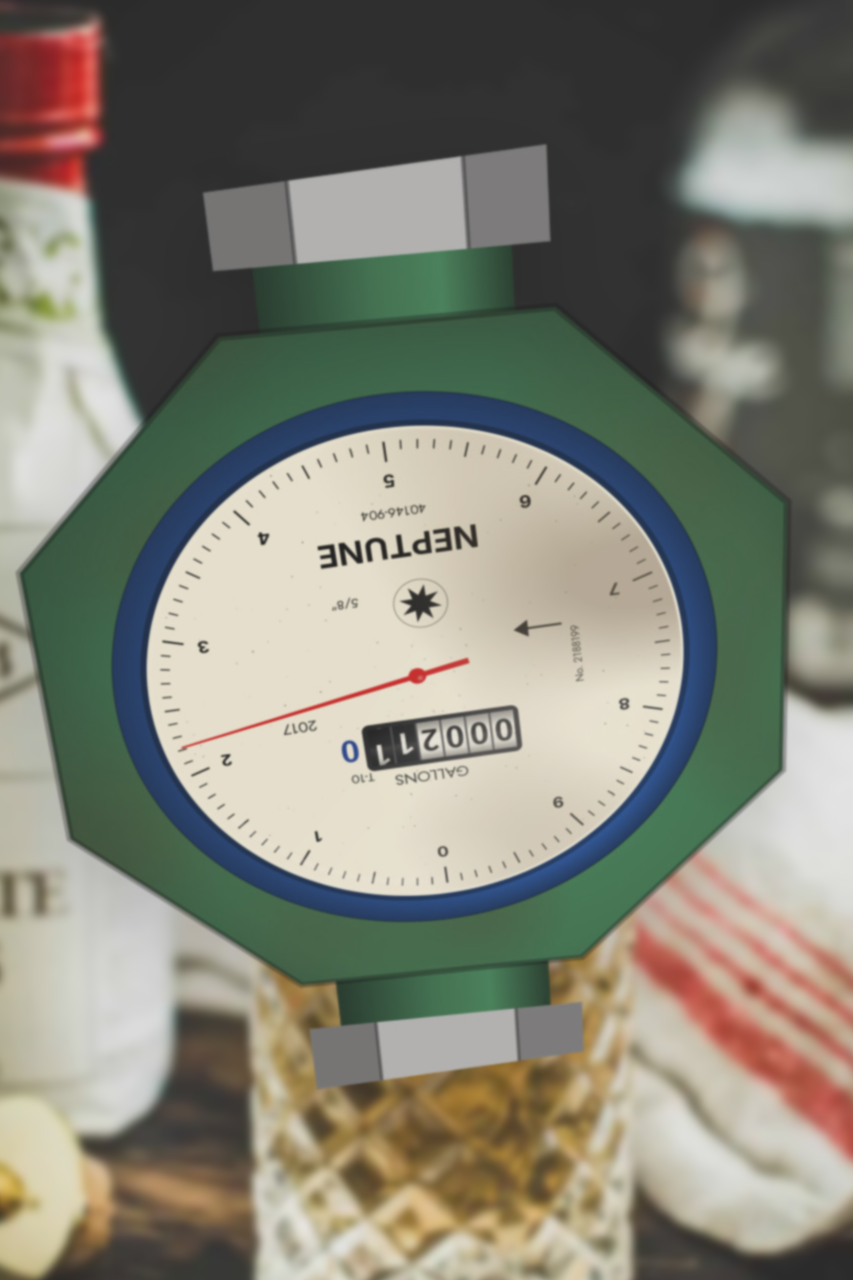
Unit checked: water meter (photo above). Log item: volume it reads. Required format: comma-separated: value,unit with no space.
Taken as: 2112.2,gal
